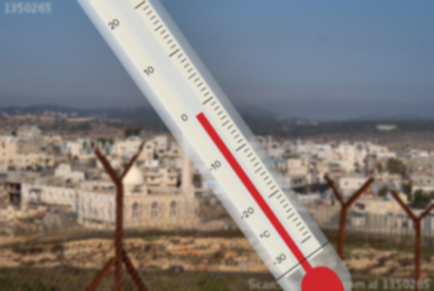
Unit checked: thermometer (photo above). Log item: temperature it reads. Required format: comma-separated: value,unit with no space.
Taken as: -1,°C
